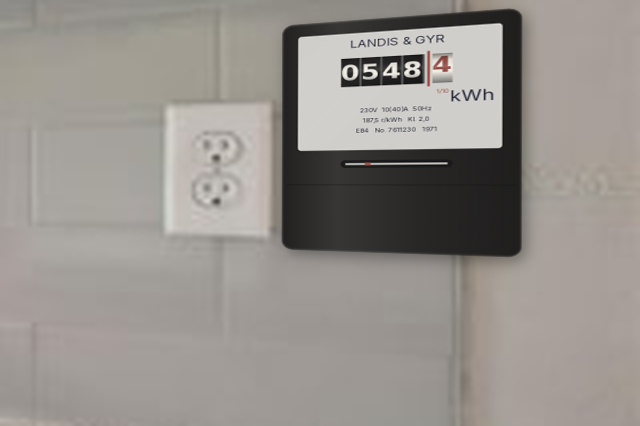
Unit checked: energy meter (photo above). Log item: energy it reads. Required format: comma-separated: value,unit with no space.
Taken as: 548.4,kWh
